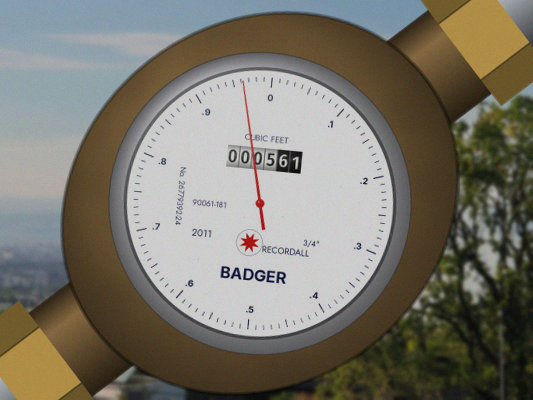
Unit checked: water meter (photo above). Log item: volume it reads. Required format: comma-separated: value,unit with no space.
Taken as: 560.96,ft³
